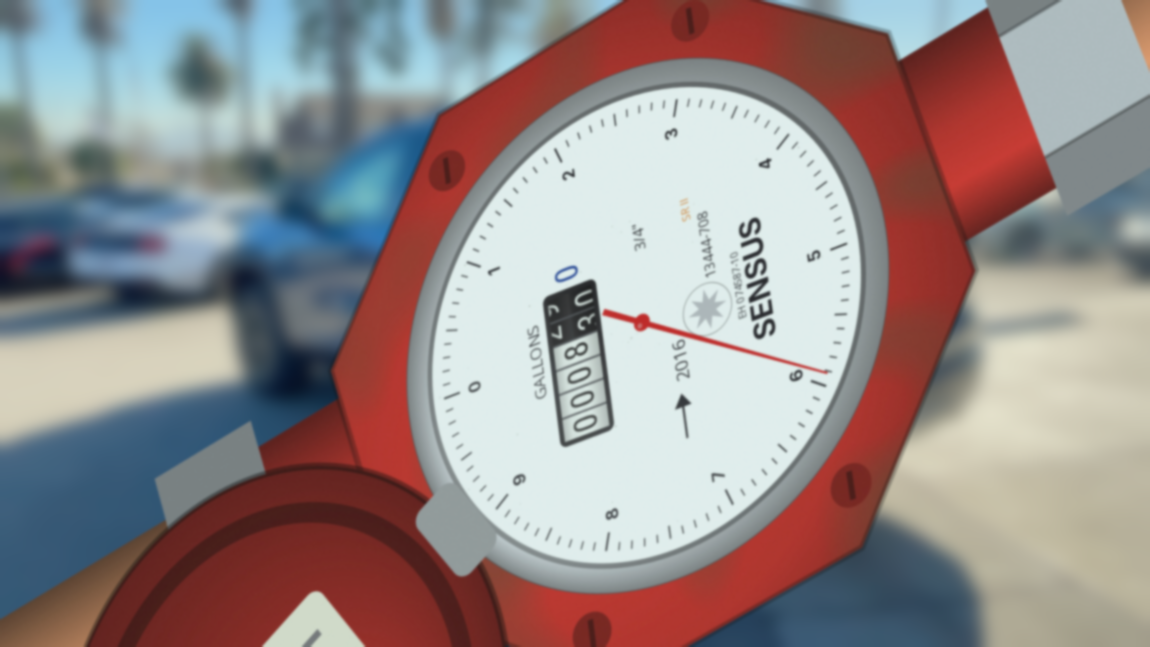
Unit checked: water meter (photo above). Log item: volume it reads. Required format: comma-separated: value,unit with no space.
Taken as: 8295.9,gal
